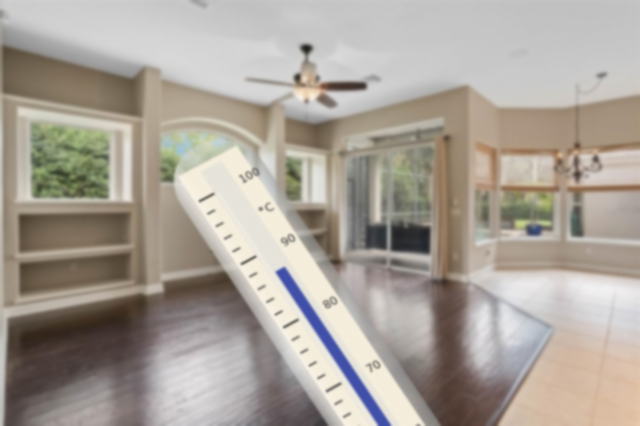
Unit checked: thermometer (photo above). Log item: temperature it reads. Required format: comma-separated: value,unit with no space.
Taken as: 87,°C
